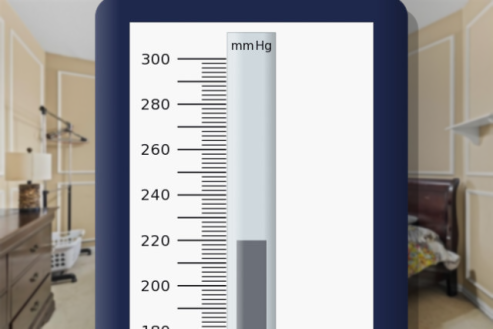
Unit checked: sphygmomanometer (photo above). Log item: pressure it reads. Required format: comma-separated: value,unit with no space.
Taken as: 220,mmHg
